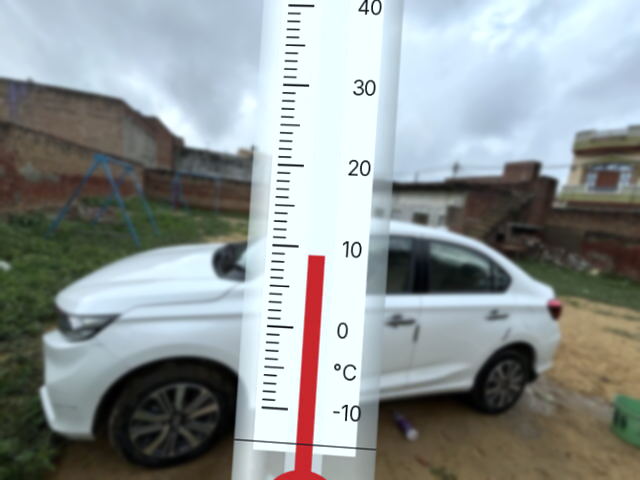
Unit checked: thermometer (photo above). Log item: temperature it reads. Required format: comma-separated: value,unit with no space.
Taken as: 9,°C
